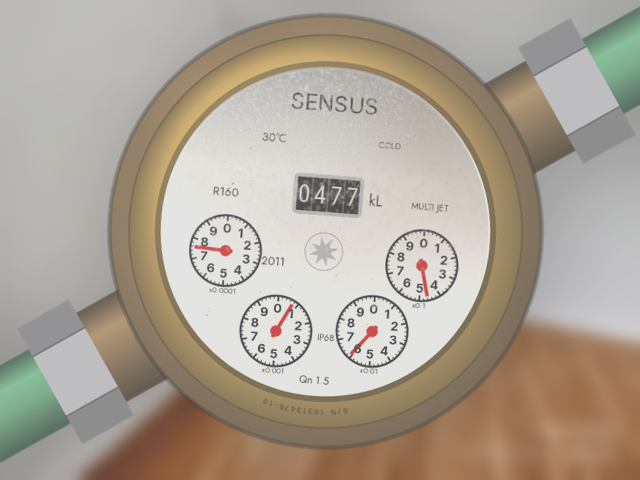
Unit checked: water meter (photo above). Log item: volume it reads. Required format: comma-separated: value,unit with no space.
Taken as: 477.4607,kL
